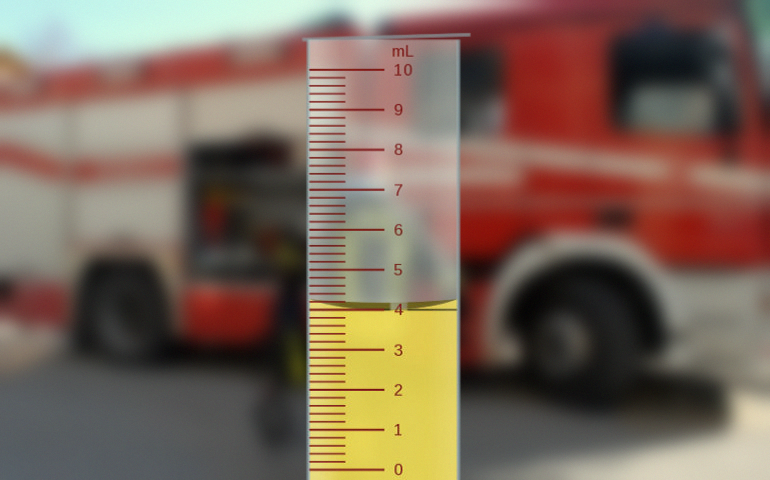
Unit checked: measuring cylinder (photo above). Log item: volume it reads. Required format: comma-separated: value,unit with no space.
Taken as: 4,mL
